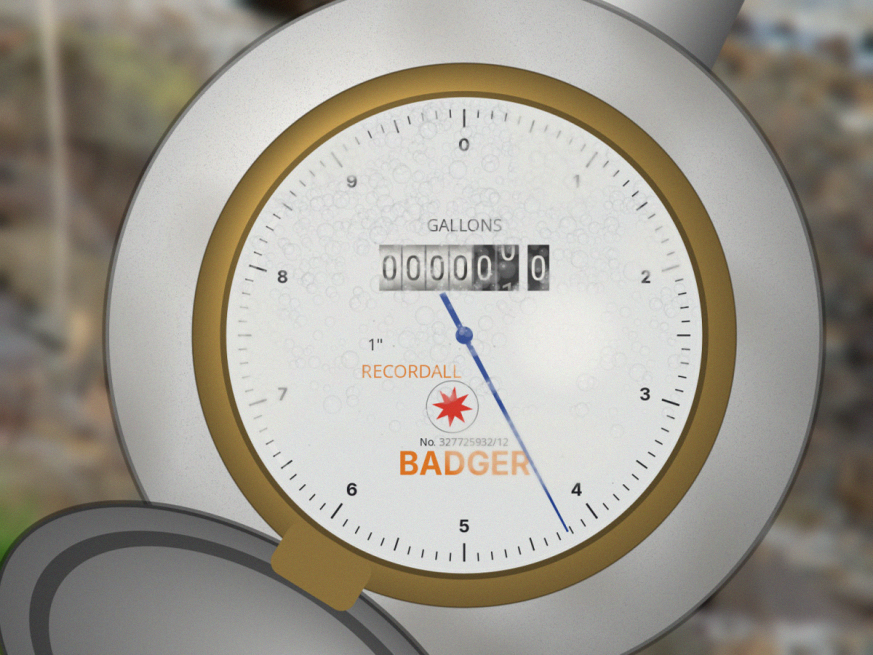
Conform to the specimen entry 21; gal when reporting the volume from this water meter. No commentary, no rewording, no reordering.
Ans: 4.2; gal
